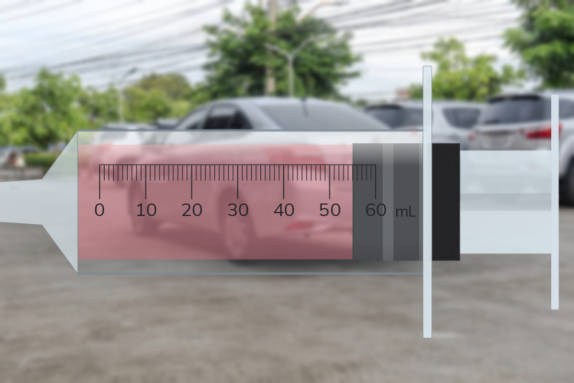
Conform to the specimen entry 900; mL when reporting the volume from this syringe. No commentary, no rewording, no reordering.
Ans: 55; mL
